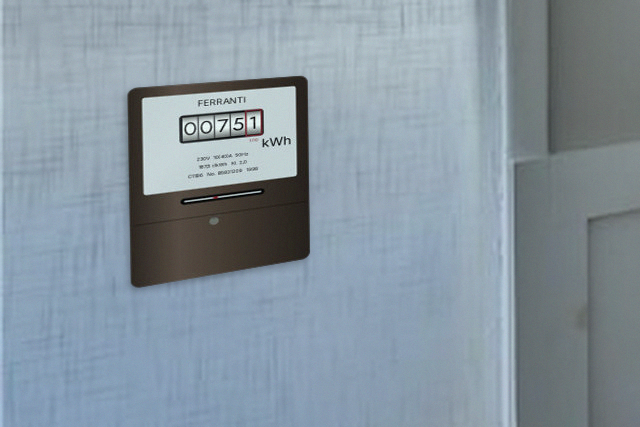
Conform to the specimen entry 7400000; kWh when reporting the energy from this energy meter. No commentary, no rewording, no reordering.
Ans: 75.1; kWh
